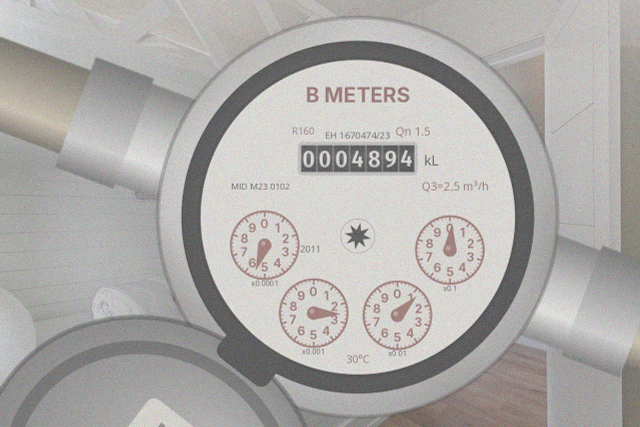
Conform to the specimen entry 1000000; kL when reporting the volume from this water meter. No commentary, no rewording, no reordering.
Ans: 4894.0125; kL
